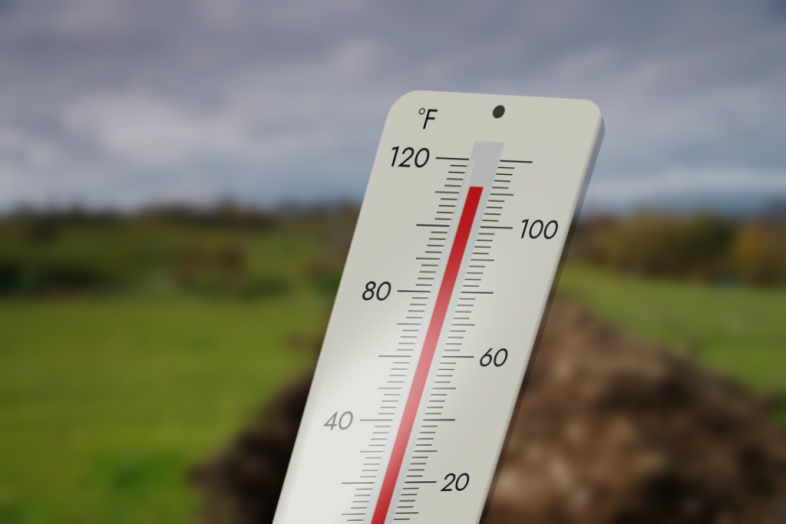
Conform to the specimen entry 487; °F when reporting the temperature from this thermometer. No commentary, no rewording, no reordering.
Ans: 112; °F
